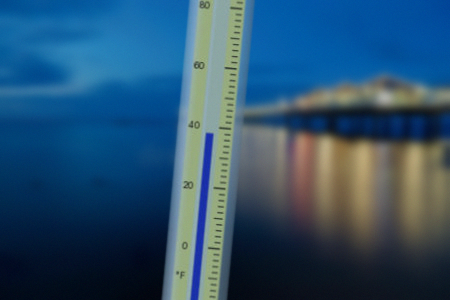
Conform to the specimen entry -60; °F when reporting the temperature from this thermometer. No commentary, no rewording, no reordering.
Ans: 38; °F
